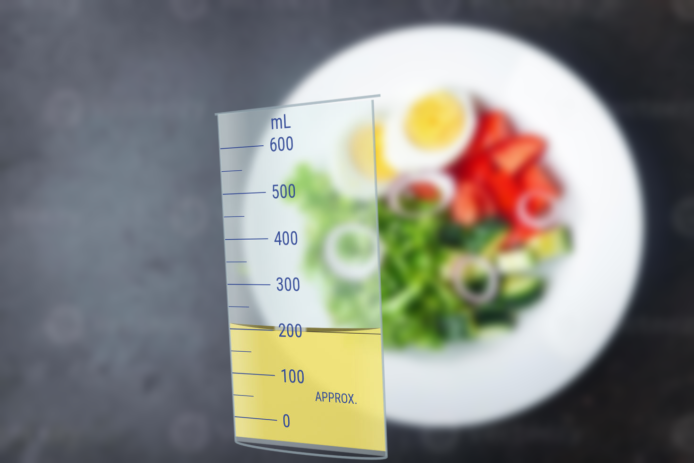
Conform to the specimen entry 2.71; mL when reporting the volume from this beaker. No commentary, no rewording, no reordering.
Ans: 200; mL
